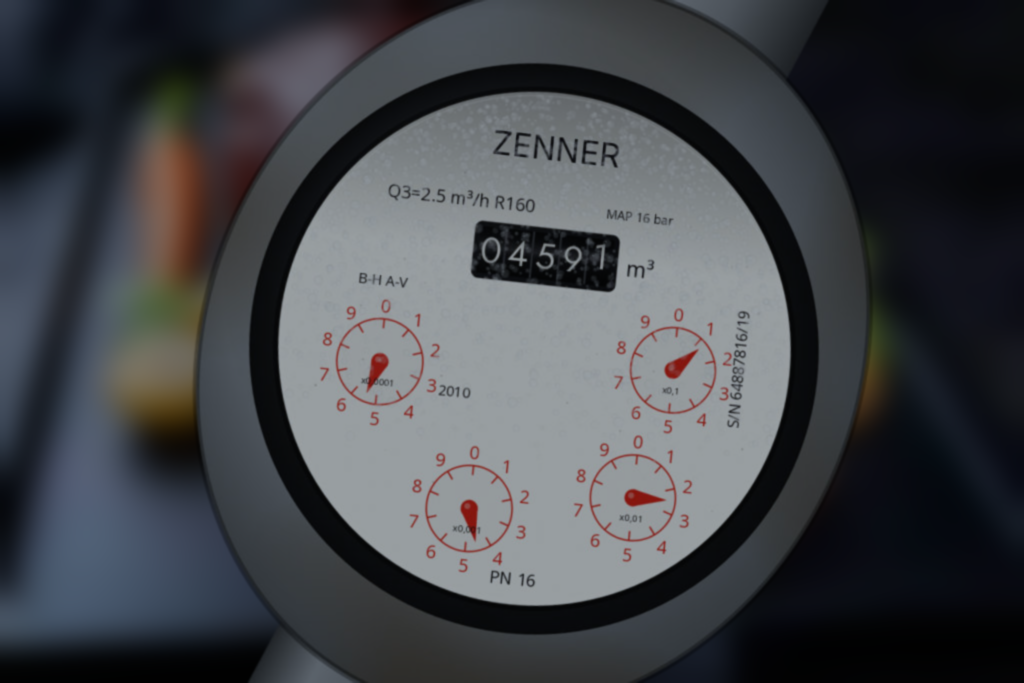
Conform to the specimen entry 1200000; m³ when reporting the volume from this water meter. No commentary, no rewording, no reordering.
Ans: 4591.1245; m³
